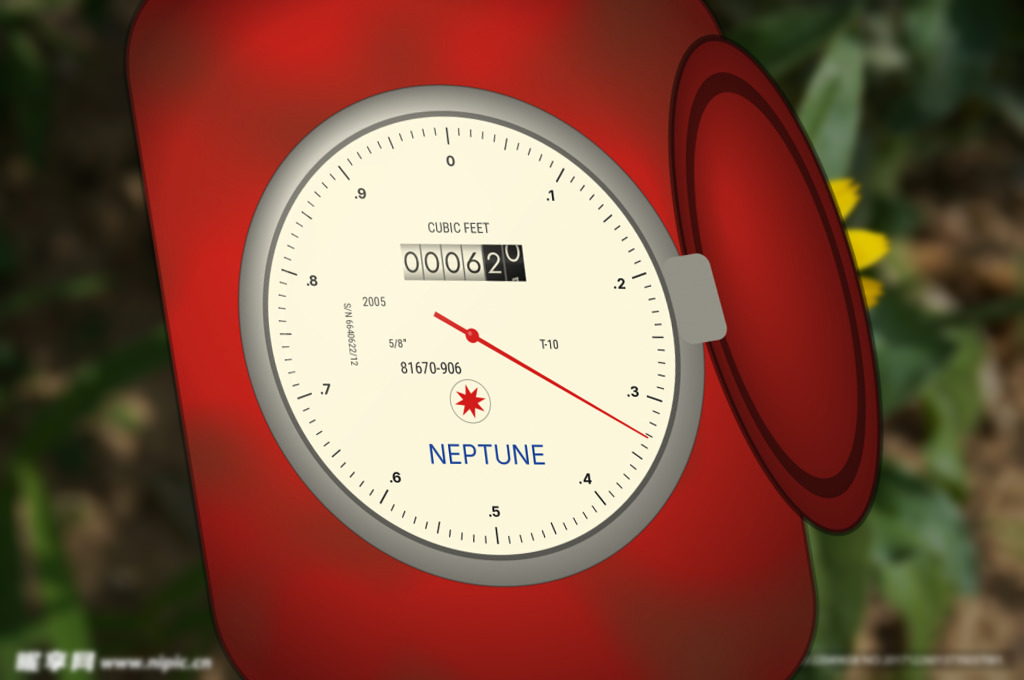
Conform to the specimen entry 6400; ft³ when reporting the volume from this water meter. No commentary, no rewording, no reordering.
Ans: 620.33; ft³
